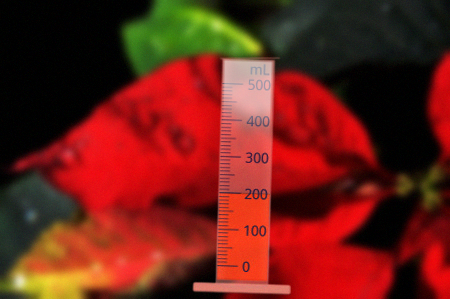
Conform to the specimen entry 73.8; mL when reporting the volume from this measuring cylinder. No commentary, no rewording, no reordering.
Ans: 200; mL
